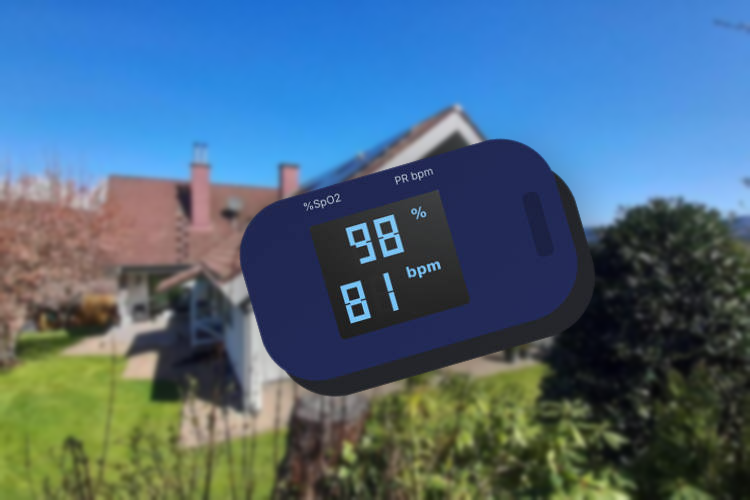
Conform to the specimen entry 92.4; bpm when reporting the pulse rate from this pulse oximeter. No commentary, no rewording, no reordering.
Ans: 81; bpm
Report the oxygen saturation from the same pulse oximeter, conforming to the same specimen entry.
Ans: 98; %
